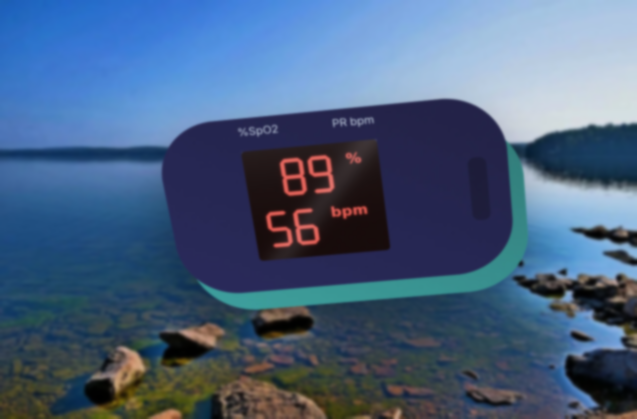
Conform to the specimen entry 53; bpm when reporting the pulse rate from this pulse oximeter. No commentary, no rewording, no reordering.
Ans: 56; bpm
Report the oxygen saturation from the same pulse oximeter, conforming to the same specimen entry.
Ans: 89; %
